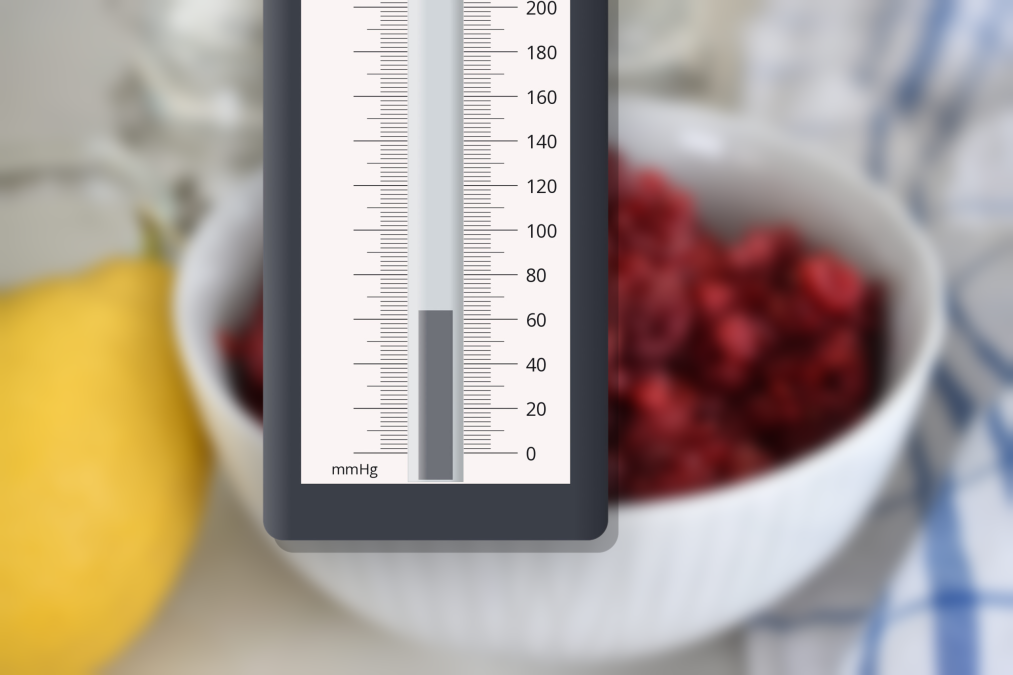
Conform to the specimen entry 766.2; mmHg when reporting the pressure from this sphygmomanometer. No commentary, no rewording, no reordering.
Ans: 64; mmHg
